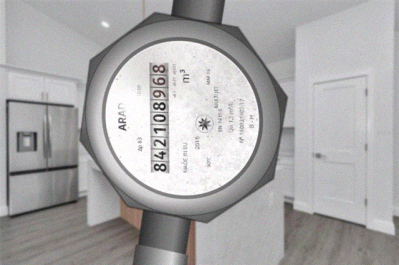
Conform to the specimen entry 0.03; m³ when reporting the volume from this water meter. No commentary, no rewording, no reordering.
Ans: 842108.968; m³
